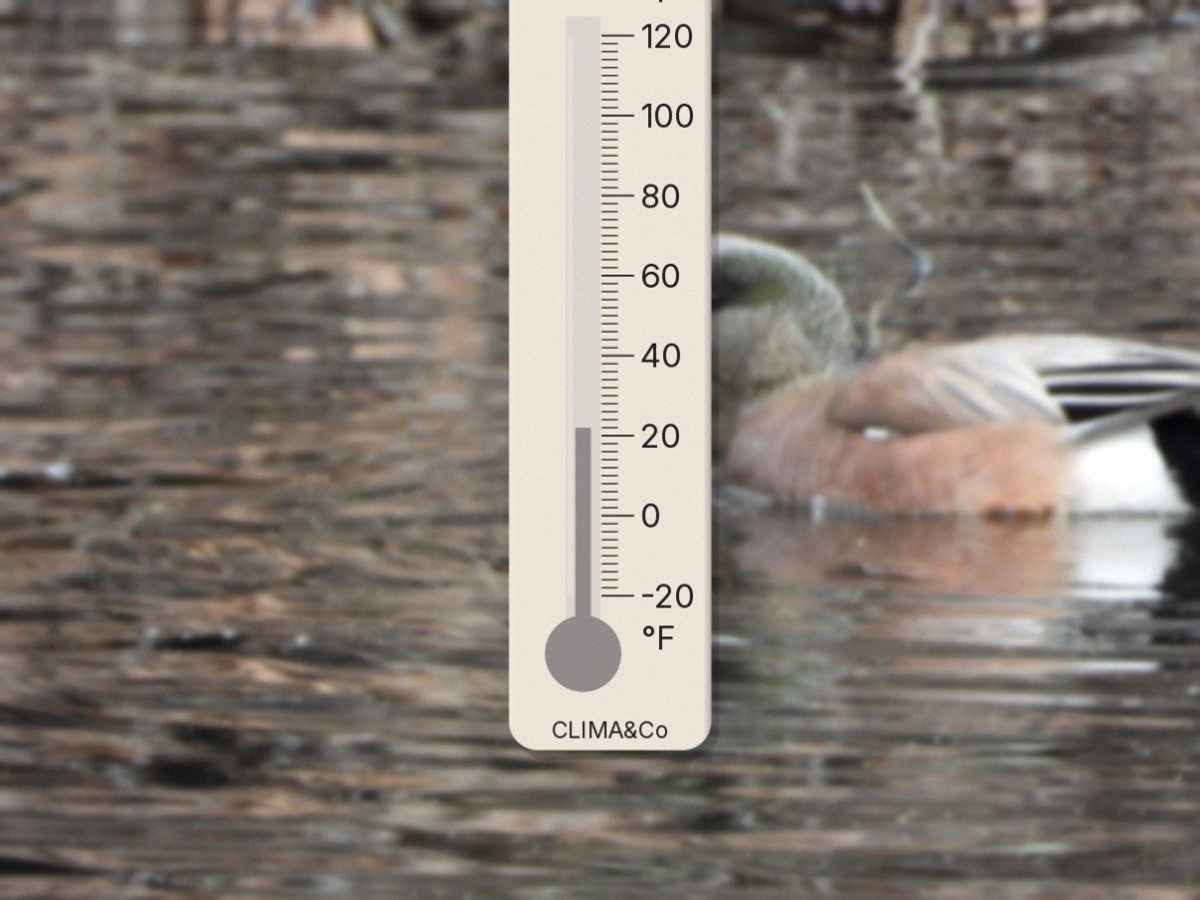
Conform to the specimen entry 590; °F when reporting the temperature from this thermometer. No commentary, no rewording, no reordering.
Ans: 22; °F
